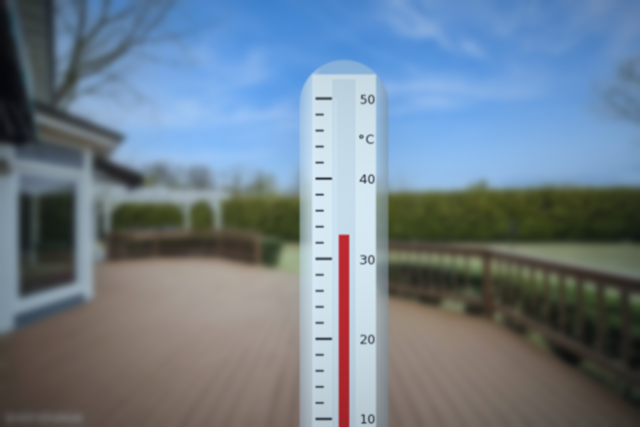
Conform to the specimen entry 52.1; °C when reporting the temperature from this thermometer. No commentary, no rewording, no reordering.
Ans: 33; °C
